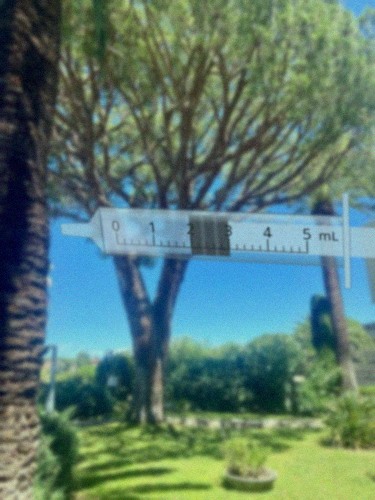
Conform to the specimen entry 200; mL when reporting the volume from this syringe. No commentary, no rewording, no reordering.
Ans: 2; mL
